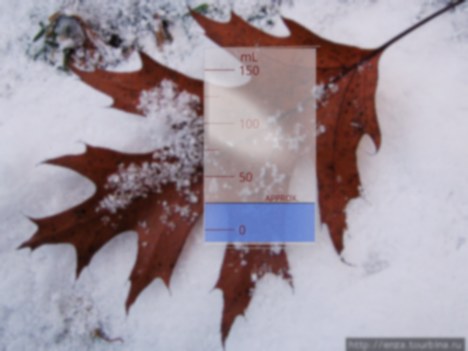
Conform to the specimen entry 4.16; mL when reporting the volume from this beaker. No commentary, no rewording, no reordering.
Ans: 25; mL
